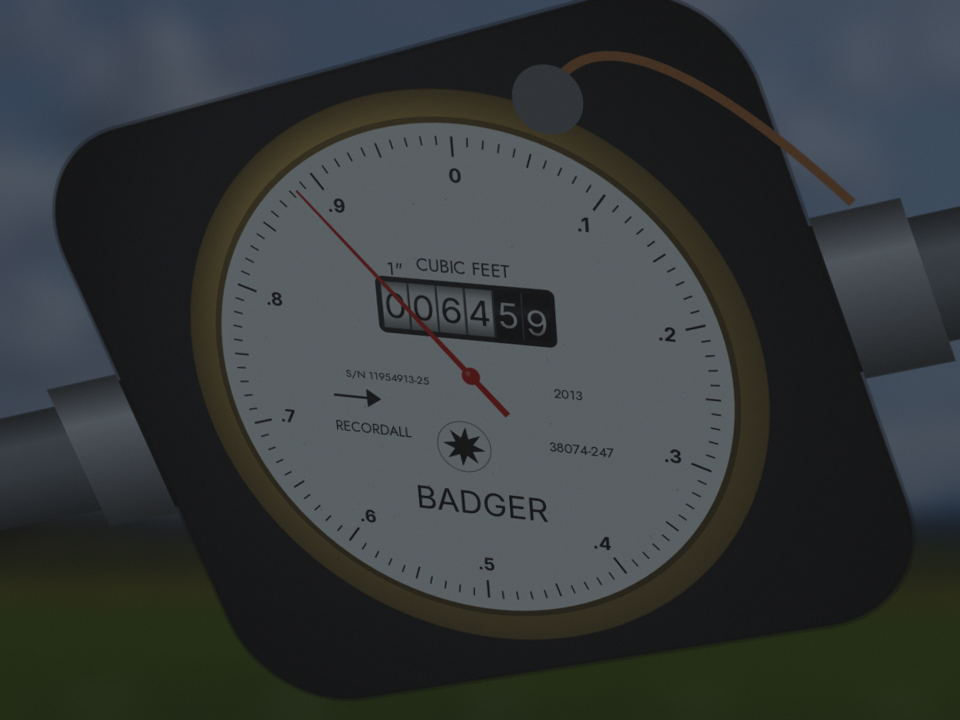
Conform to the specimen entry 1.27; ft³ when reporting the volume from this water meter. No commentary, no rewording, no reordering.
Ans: 6458.88; ft³
